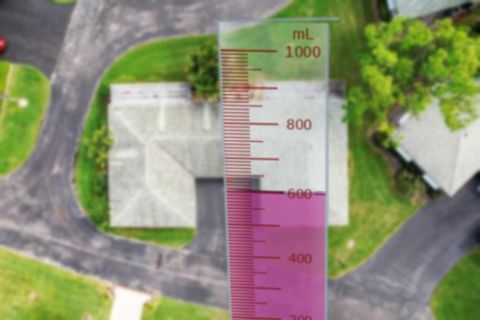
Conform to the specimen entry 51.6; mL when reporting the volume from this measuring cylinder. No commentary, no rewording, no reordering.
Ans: 600; mL
